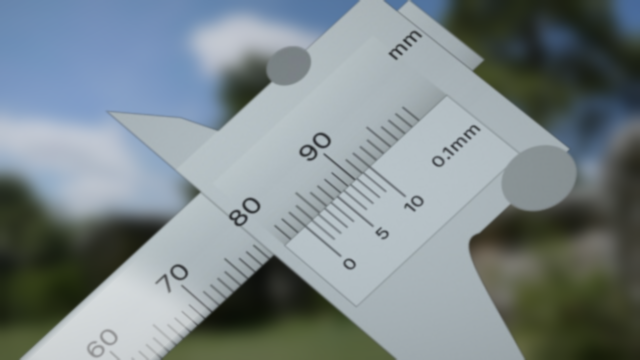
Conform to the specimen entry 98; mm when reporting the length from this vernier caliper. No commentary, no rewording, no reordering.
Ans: 83.0; mm
